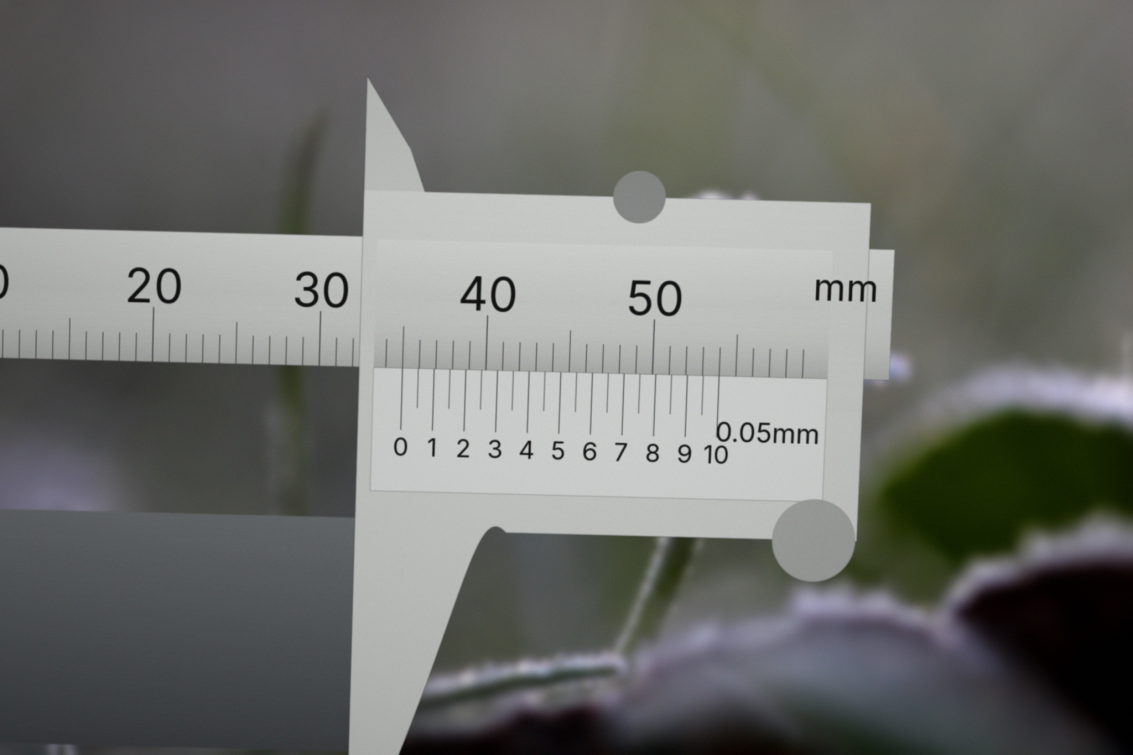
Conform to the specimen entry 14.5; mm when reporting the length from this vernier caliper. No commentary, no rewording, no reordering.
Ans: 35.0; mm
